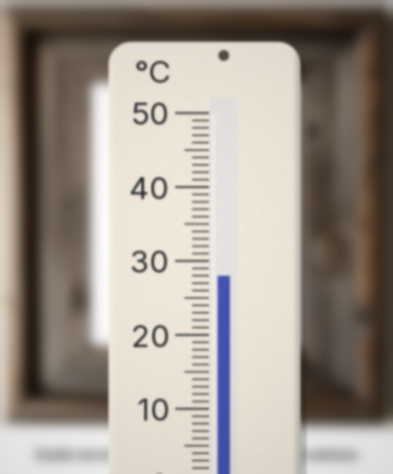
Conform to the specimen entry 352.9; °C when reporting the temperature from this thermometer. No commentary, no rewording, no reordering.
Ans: 28; °C
